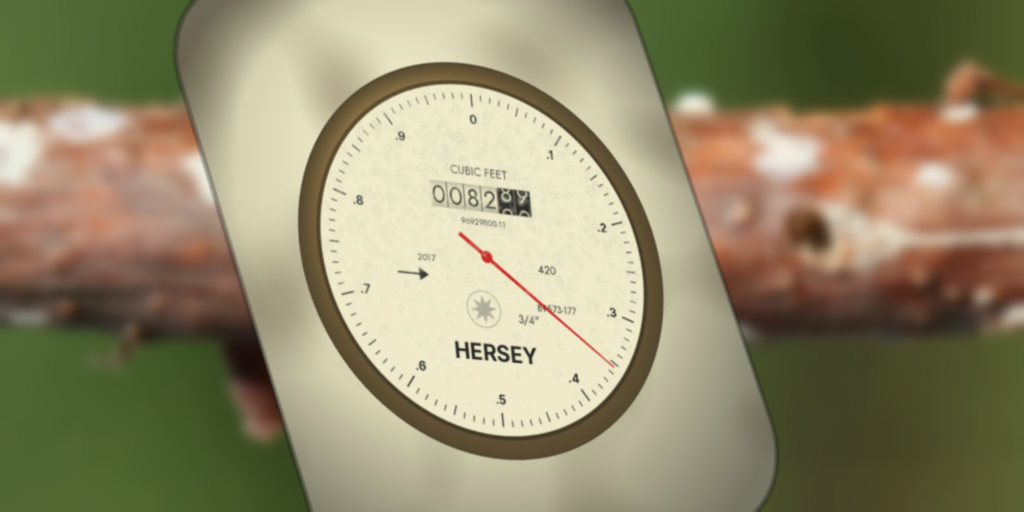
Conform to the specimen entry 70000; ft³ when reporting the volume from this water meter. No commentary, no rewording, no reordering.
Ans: 8289.35; ft³
